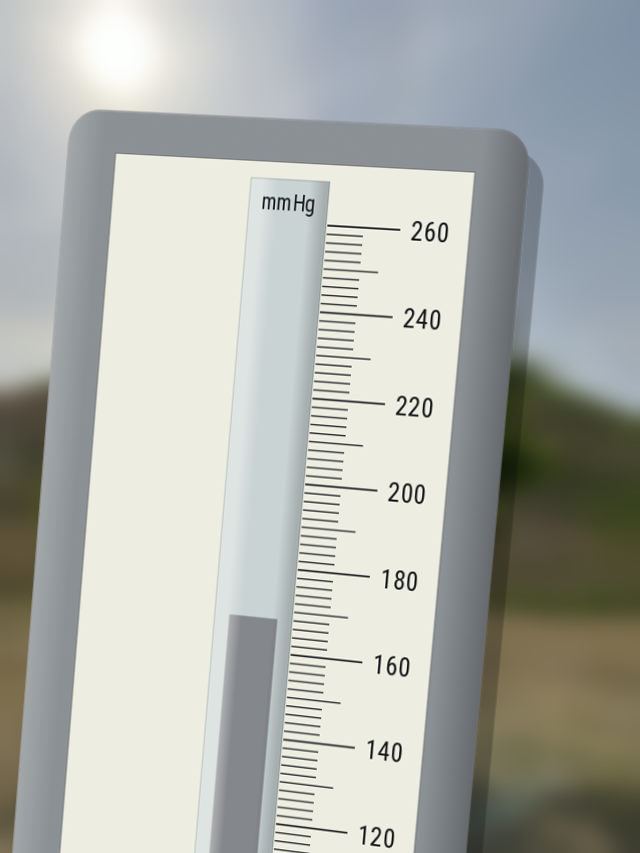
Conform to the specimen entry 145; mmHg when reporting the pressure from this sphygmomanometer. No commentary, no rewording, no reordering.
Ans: 168; mmHg
